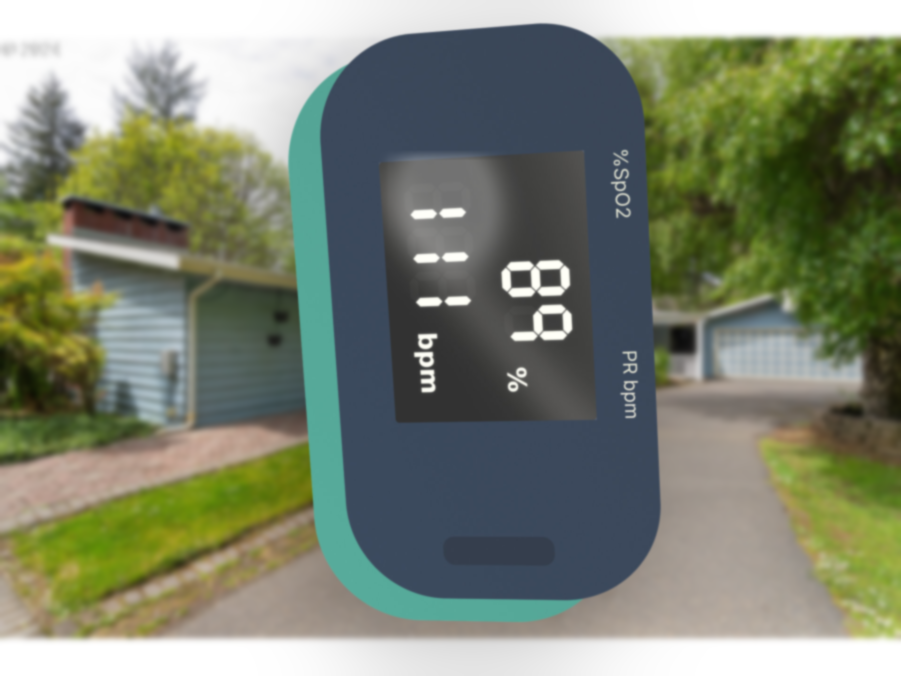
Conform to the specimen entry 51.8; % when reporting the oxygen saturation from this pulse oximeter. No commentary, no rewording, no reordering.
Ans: 89; %
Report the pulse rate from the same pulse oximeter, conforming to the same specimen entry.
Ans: 111; bpm
